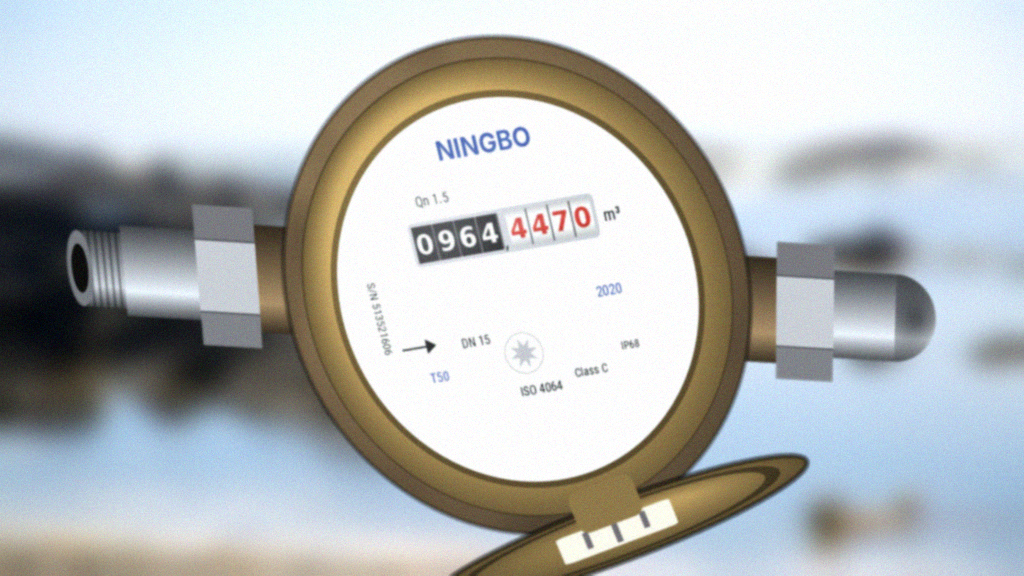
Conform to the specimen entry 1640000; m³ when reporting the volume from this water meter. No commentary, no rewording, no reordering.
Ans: 964.4470; m³
